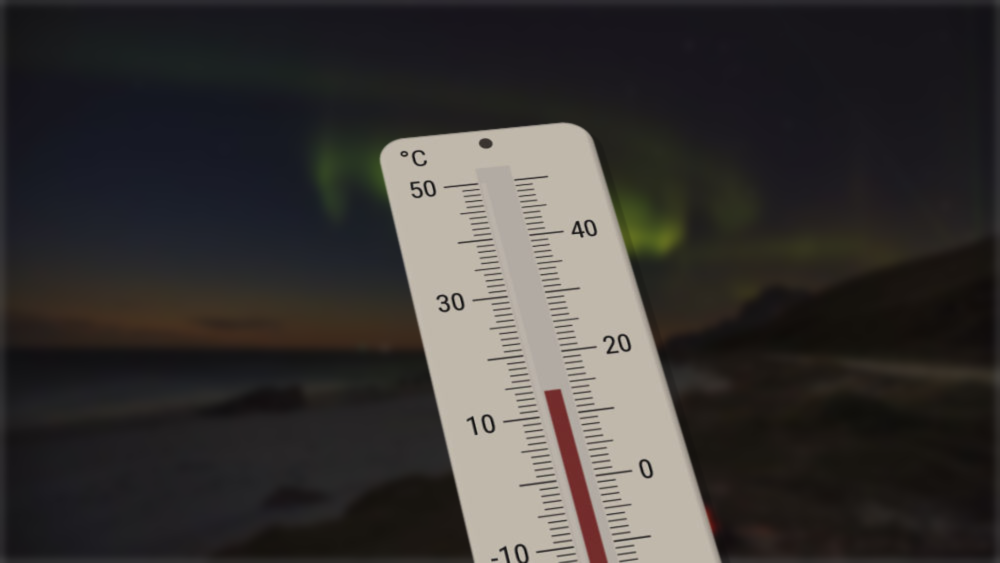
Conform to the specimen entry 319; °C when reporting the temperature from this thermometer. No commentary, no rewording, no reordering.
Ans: 14; °C
